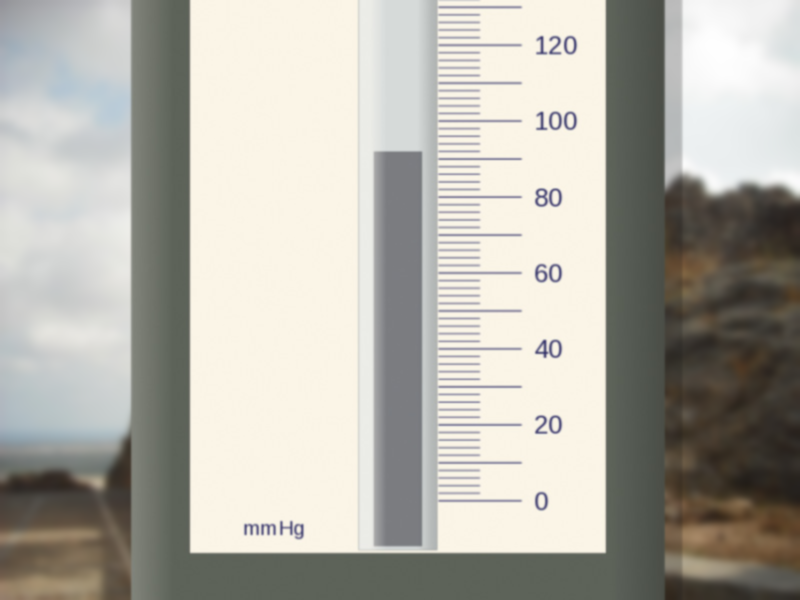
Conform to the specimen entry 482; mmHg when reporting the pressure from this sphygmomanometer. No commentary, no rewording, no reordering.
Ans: 92; mmHg
